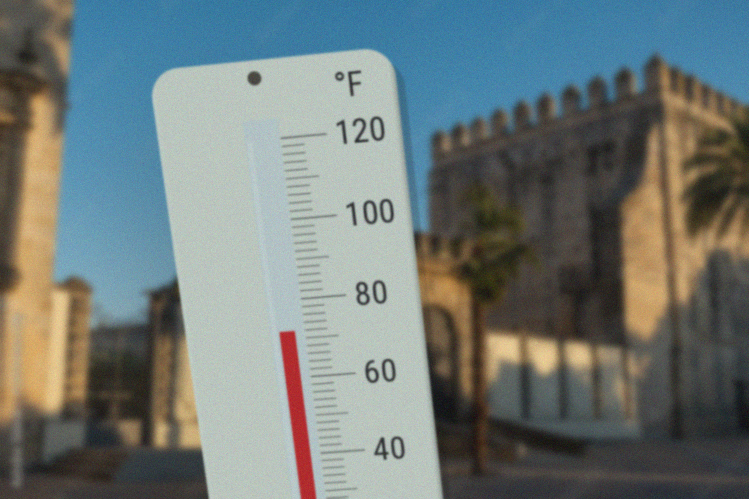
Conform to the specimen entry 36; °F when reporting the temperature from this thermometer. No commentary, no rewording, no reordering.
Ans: 72; °F
